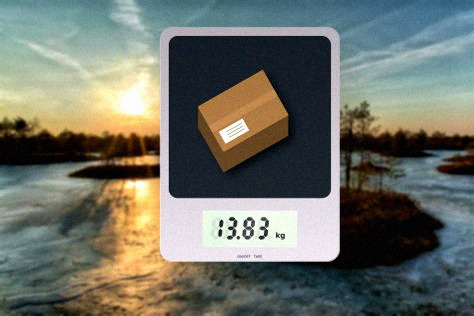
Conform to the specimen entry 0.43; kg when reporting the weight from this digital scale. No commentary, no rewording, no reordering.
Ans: 13.83; kg
